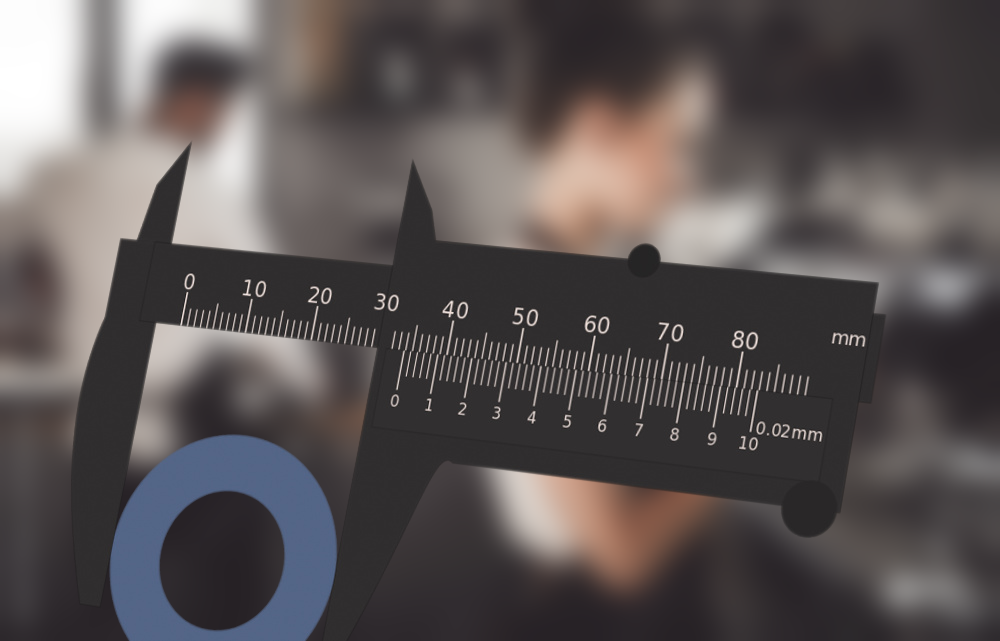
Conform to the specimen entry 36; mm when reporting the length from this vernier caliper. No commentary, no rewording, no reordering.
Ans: 33.8; mm
